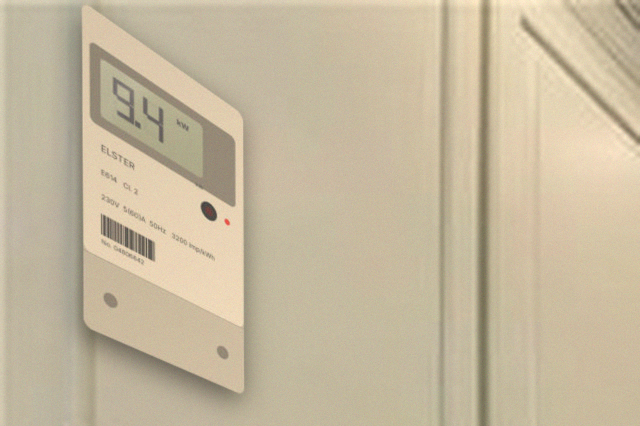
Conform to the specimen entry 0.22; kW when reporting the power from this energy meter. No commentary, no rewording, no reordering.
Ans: 9.4; kW
